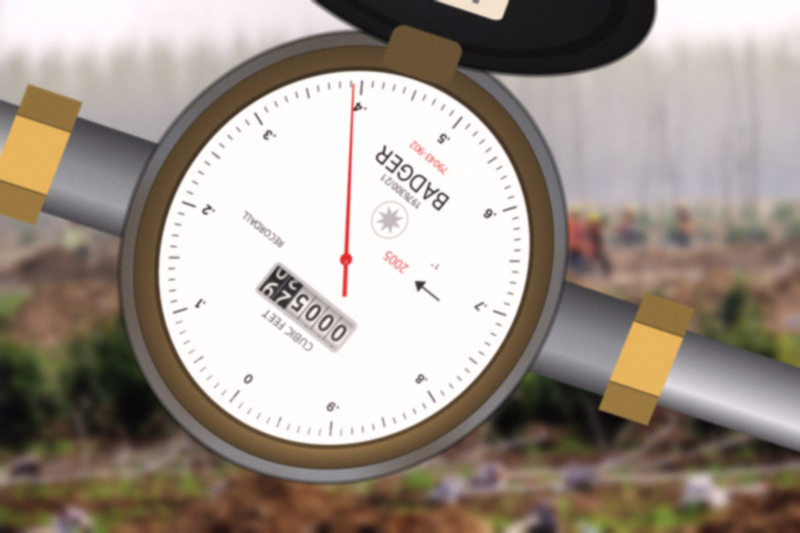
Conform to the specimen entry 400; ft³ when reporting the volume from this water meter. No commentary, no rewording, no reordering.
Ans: 529.39; ft³
